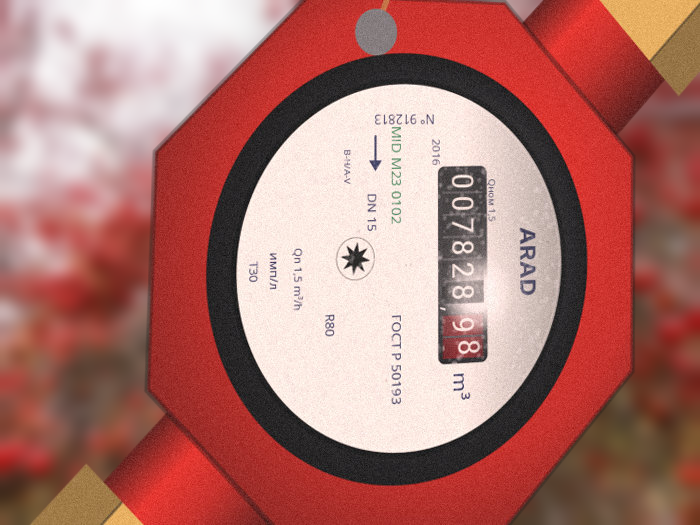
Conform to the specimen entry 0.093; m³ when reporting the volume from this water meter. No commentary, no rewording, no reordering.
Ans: 7828.98; m³
